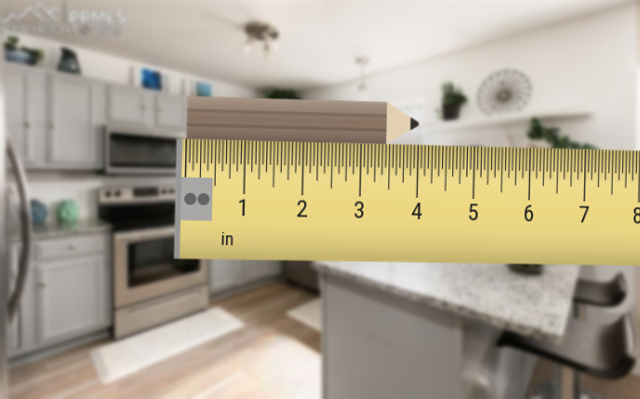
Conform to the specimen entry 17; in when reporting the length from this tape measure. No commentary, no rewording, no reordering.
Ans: 4; in
